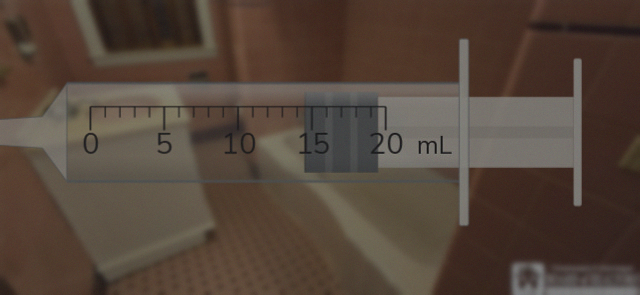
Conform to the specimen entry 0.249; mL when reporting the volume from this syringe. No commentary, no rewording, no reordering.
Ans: 14.5; mL
